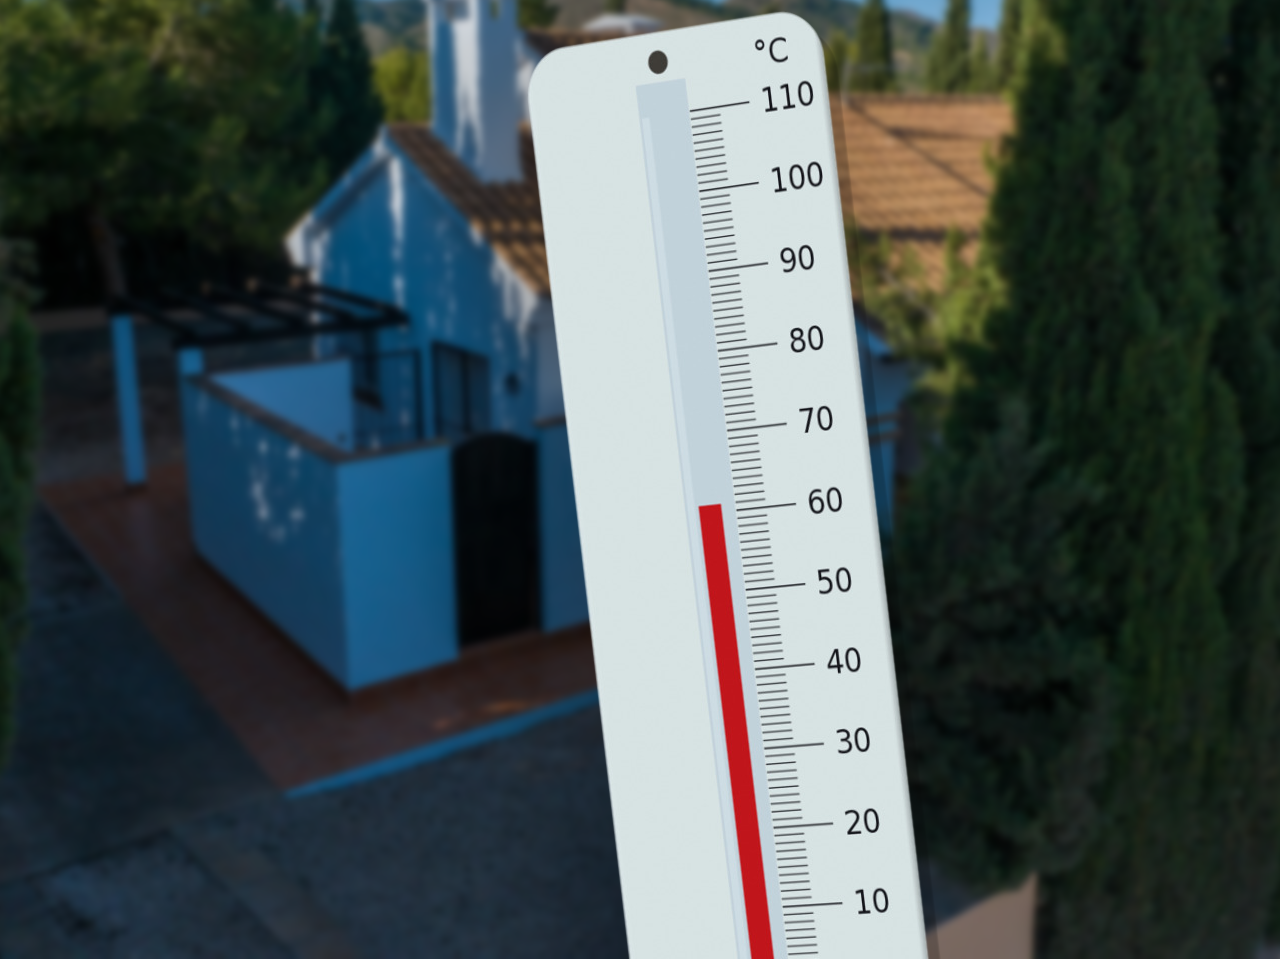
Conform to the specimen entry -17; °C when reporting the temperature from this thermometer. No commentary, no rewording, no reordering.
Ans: 61; °C
